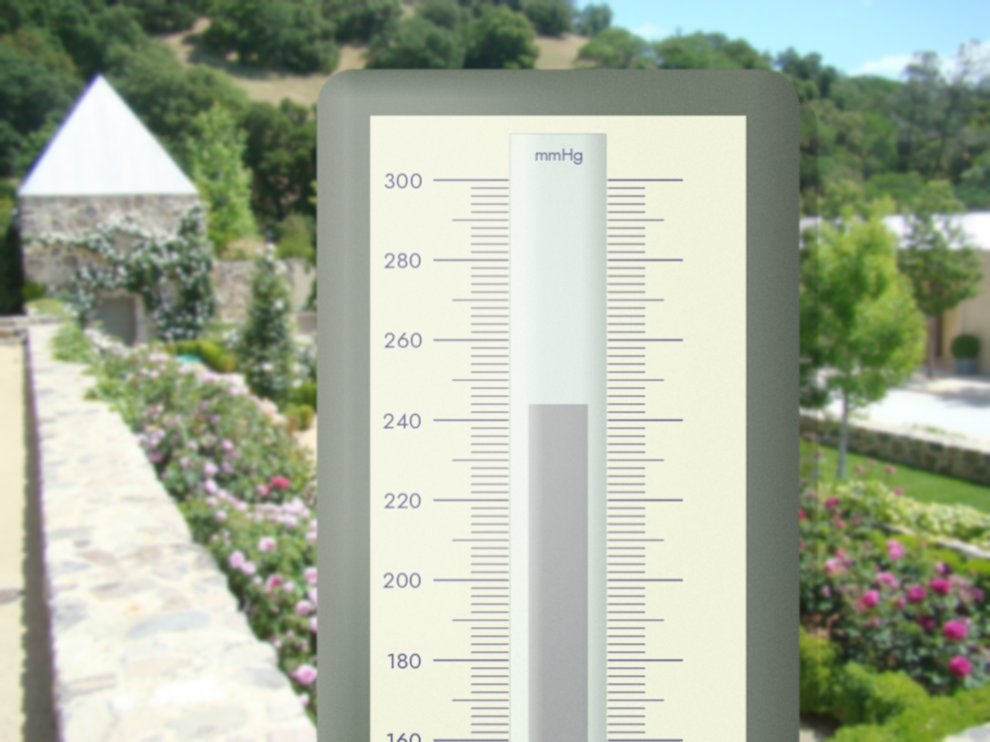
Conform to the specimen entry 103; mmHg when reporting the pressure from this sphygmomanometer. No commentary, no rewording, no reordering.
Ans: 244; mmHg
